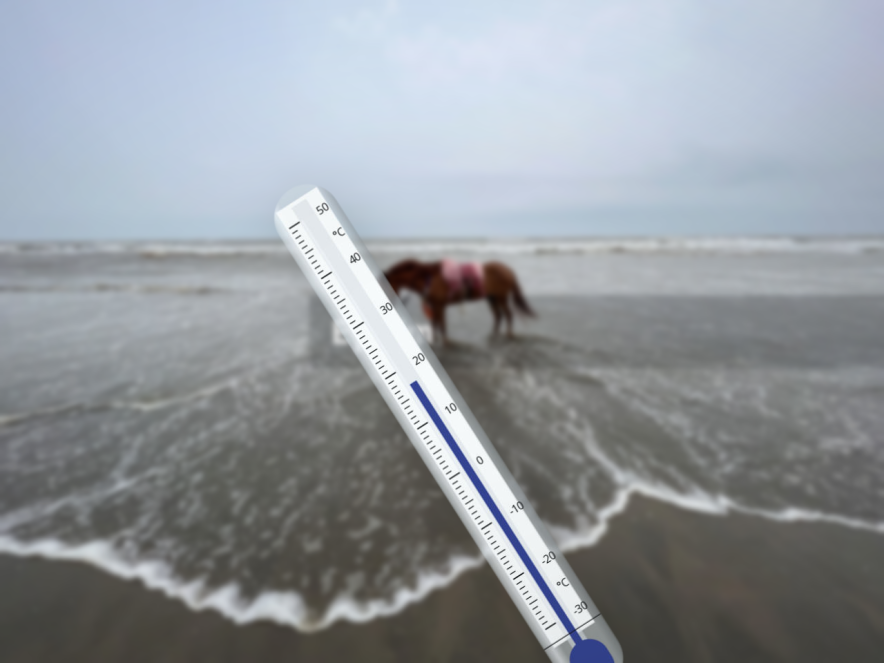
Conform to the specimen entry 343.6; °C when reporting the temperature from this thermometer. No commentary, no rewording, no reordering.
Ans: 17; °C
